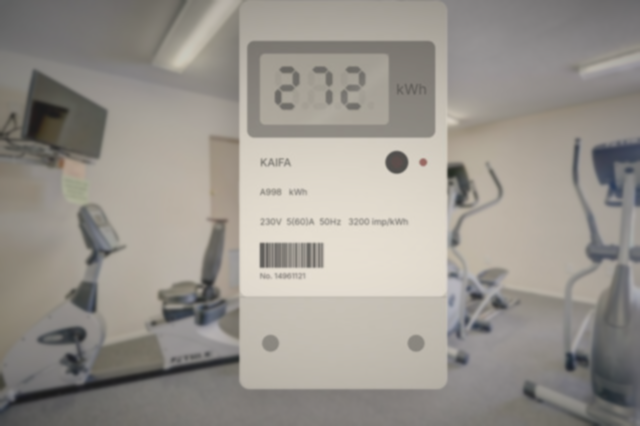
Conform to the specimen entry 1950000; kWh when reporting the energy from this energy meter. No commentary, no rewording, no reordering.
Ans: 272; kWh
